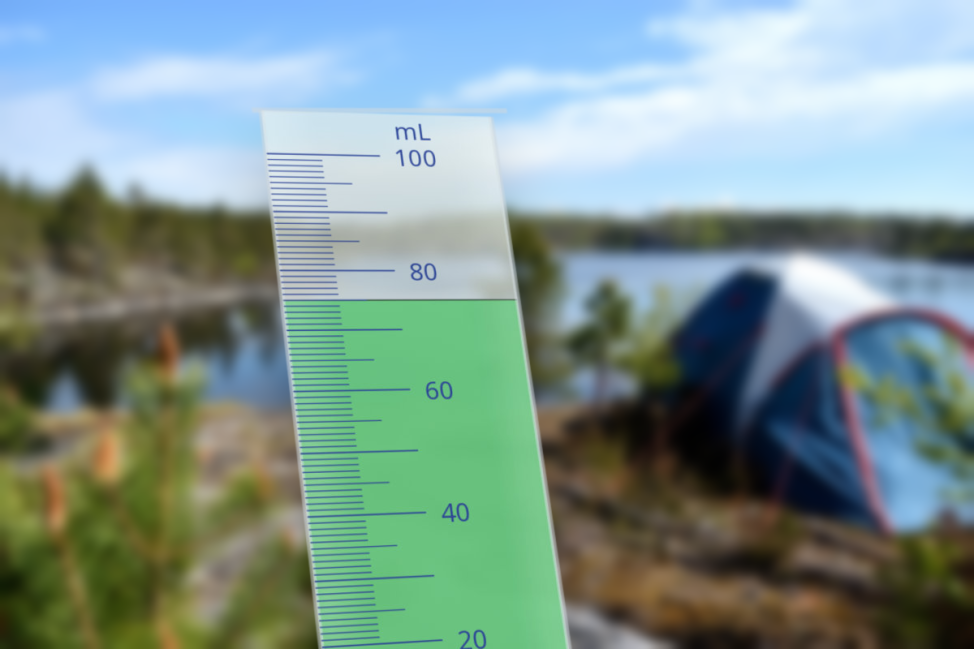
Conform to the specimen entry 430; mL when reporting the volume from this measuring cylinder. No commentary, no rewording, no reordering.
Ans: 75; mL
